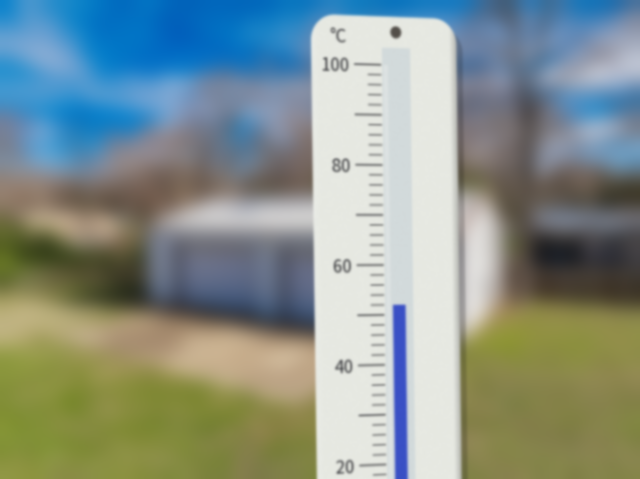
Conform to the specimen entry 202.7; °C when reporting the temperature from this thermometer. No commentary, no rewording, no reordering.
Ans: 52; °C
